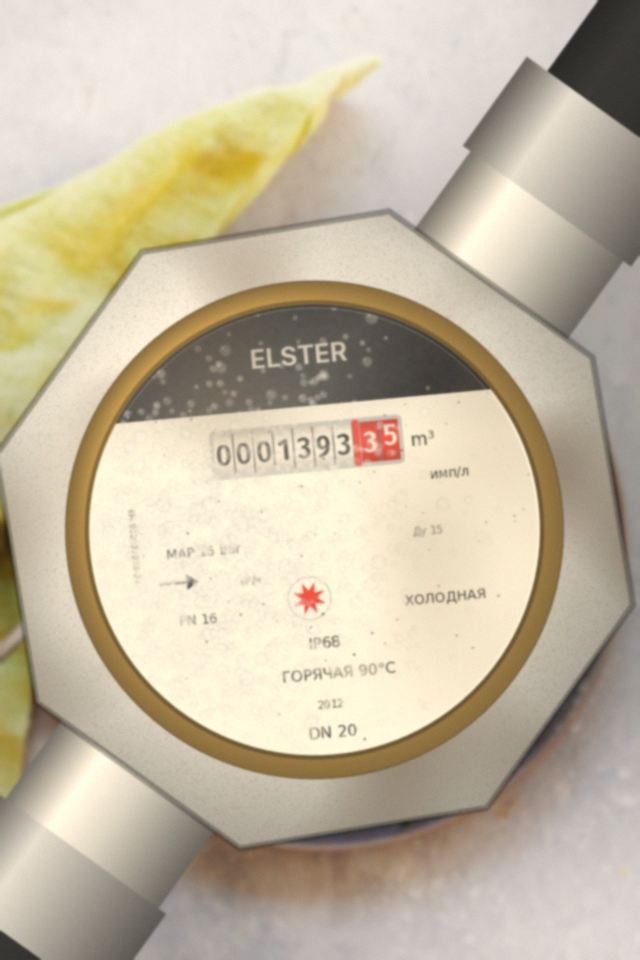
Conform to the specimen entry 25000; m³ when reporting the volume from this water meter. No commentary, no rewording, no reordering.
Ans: 1393.35; m³
